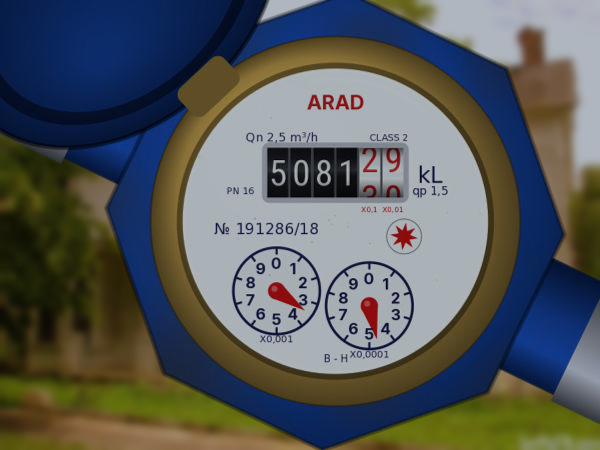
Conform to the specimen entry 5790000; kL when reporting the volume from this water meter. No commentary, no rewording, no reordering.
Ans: 5081.2934; kL
